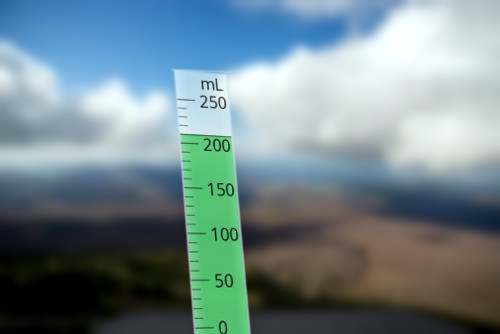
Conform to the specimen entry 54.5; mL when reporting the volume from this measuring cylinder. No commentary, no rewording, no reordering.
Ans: 210; mL
